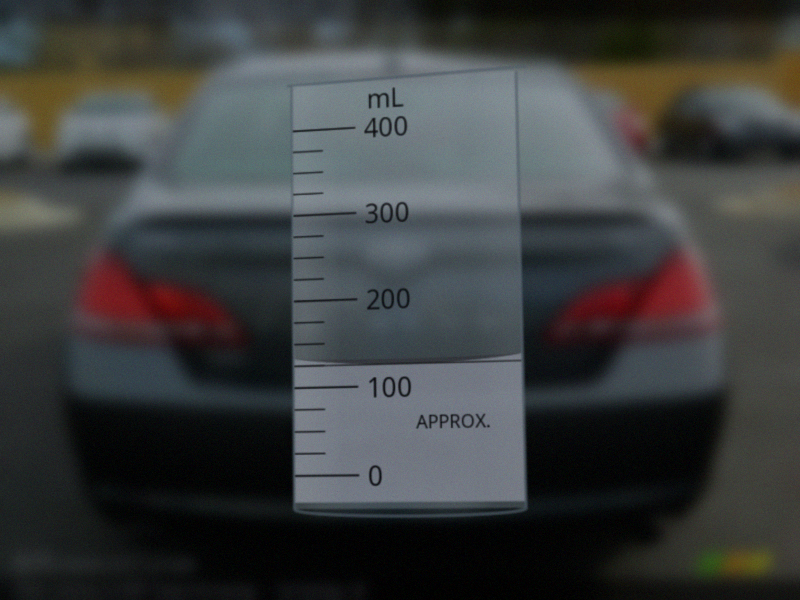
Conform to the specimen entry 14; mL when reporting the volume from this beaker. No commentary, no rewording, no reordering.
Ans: 125; mL
